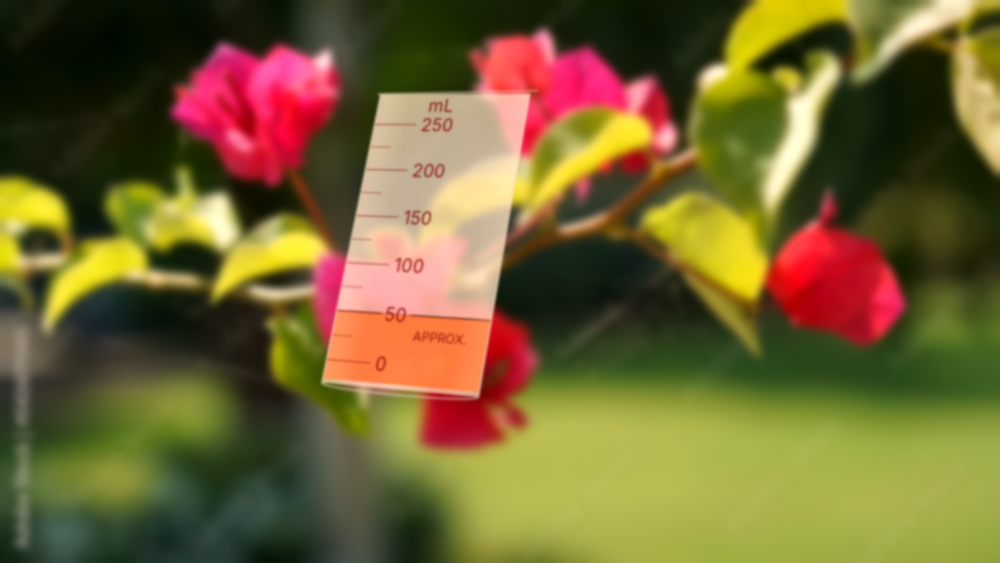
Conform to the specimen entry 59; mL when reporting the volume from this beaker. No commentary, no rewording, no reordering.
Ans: 50; mL
